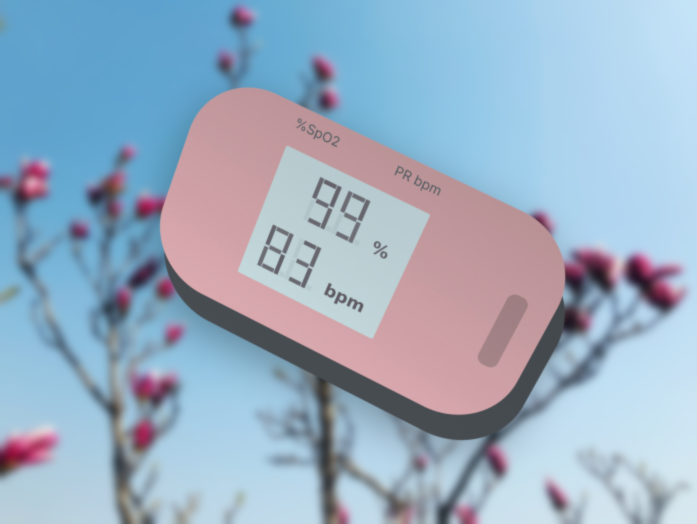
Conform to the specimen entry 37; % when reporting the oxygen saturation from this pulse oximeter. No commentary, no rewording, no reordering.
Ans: 99; %
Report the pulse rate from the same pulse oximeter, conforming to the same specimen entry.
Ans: 83; bpm
